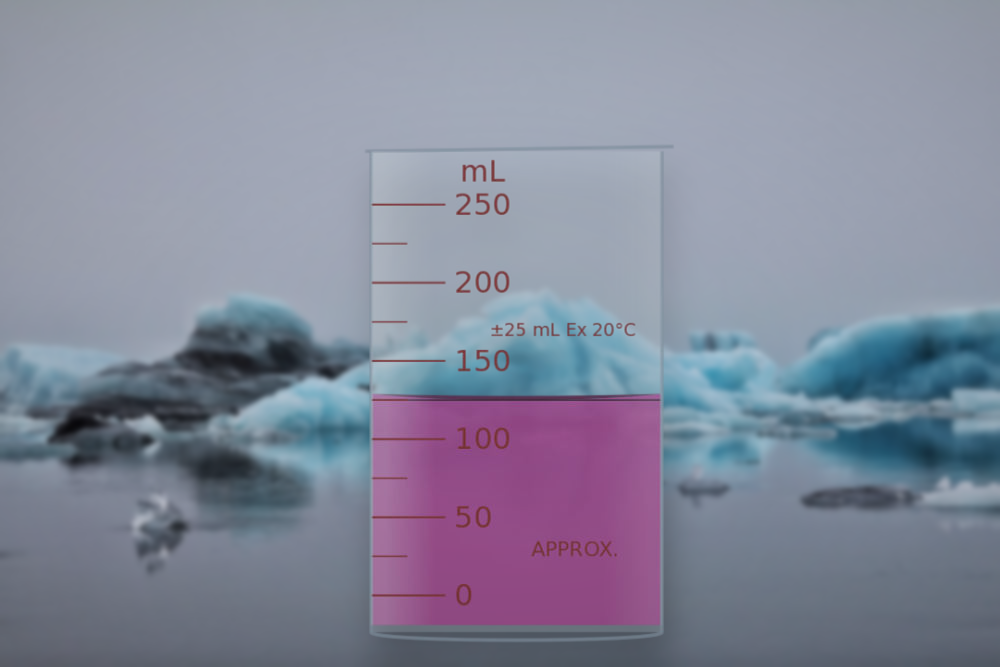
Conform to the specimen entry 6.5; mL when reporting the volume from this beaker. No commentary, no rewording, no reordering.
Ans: 125; mL
